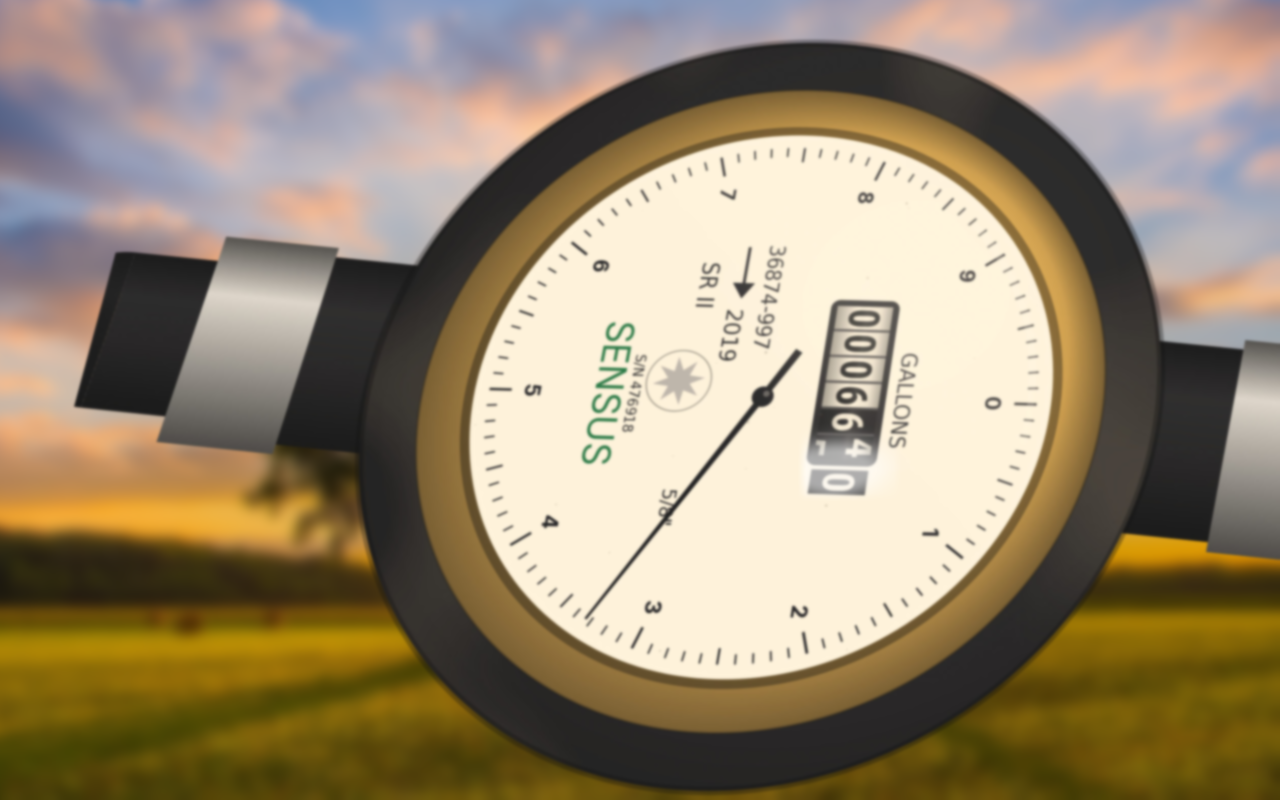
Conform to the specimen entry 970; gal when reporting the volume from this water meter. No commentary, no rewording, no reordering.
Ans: 6643.3; gal
